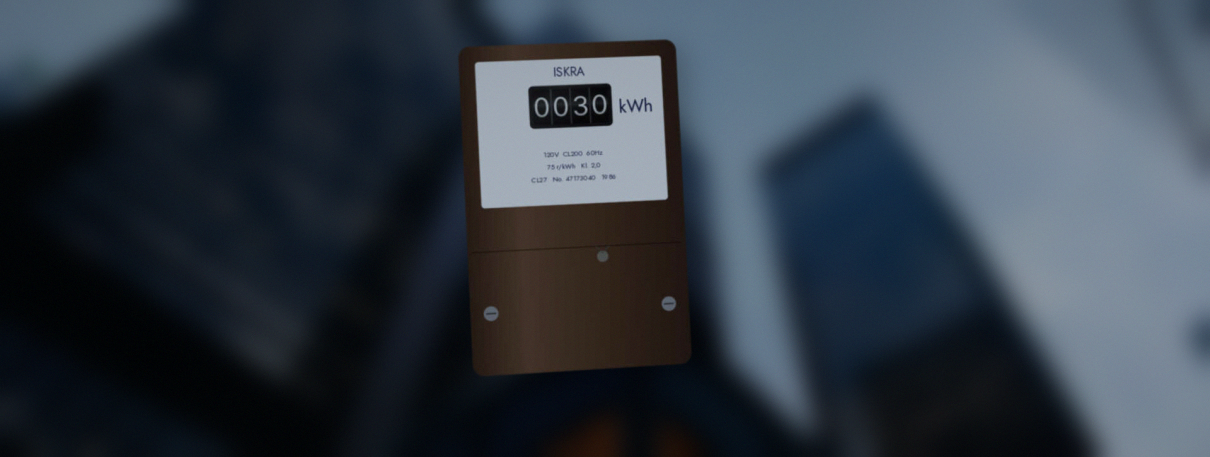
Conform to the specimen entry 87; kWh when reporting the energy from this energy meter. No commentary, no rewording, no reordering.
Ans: 30; kWh
